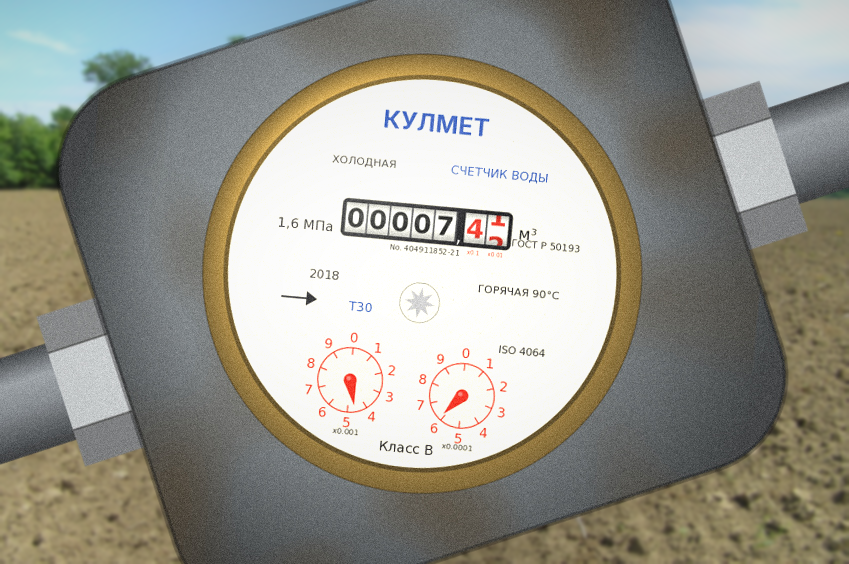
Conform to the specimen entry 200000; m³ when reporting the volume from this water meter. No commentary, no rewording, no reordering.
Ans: 7.4146; m³
